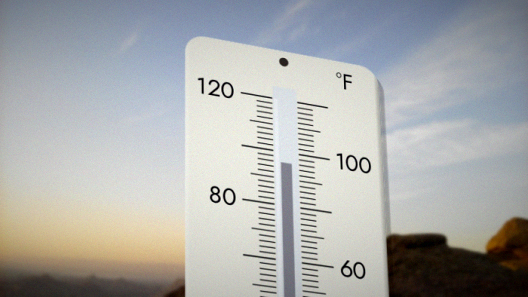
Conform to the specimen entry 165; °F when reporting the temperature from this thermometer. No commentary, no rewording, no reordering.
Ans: 96; °F
